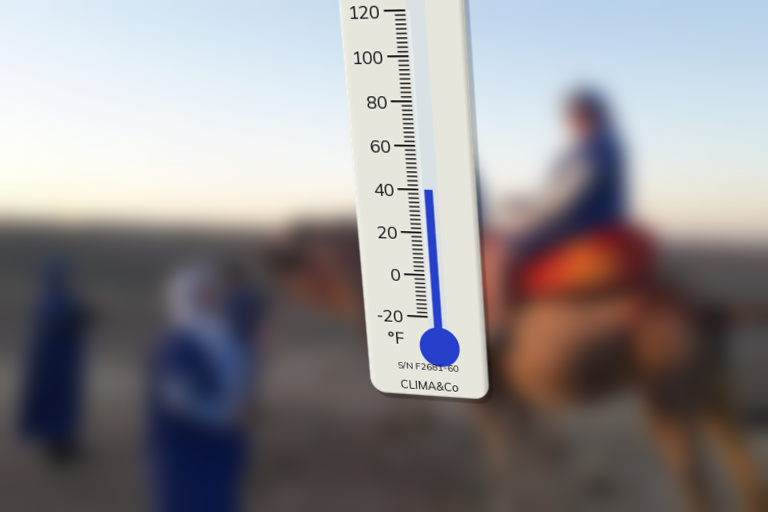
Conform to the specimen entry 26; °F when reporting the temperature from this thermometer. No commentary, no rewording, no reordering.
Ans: 40; °F
